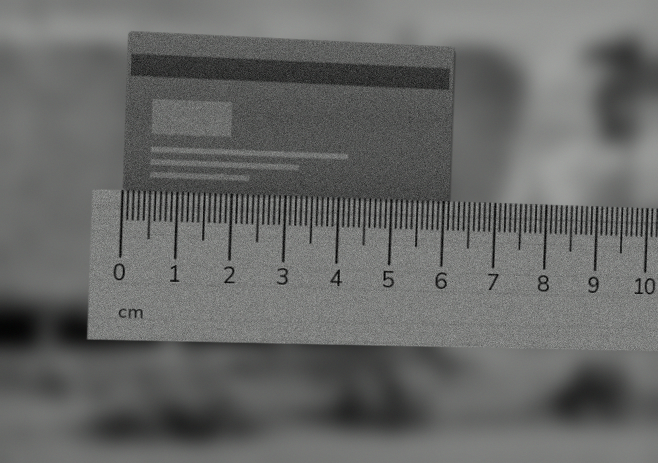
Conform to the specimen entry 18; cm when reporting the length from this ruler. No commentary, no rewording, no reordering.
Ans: 6.1; cm
